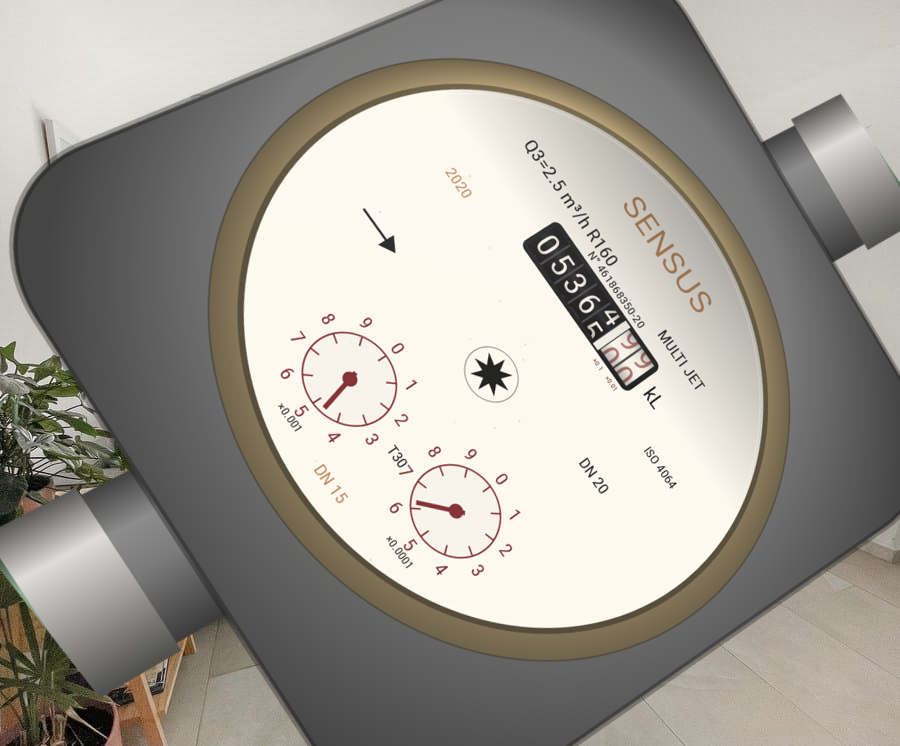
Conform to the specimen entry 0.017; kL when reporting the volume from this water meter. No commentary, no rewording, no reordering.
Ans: 5364.9946; kL
